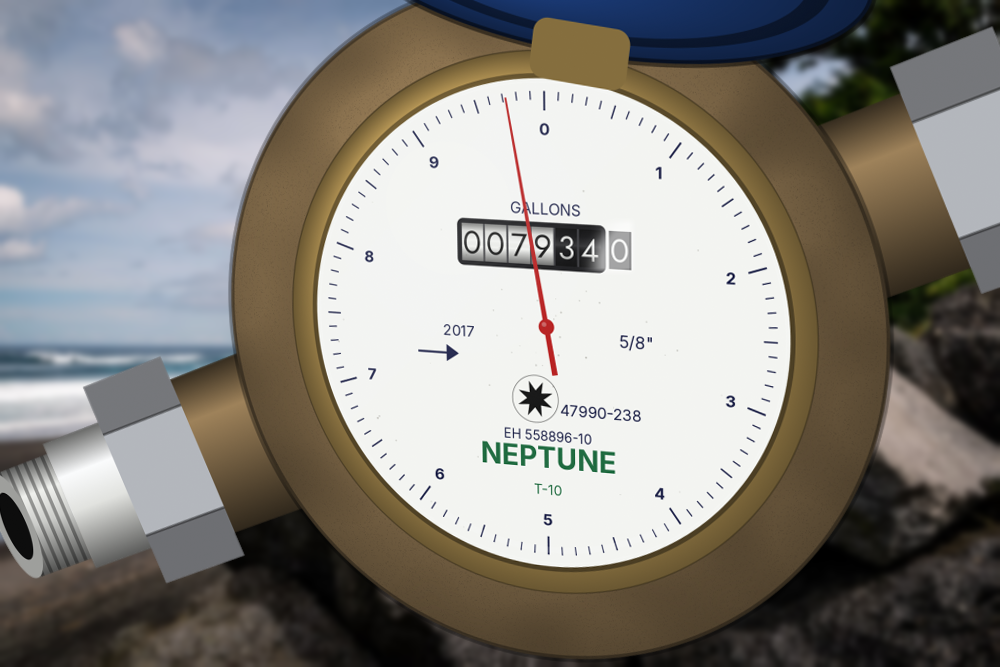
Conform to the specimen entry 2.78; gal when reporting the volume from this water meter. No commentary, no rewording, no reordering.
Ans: 79339.7; gal
